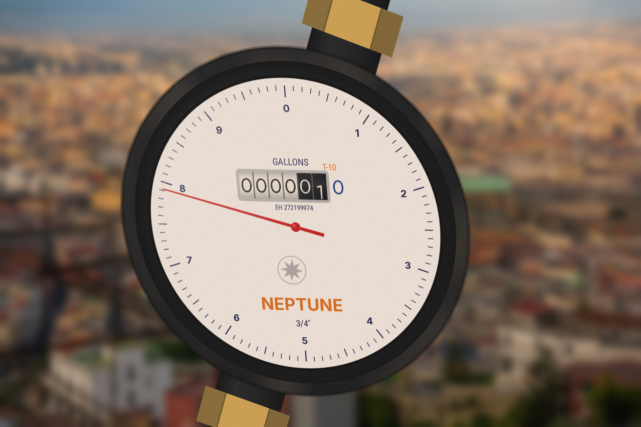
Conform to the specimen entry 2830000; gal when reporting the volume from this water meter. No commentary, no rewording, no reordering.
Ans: 7.9; gal
